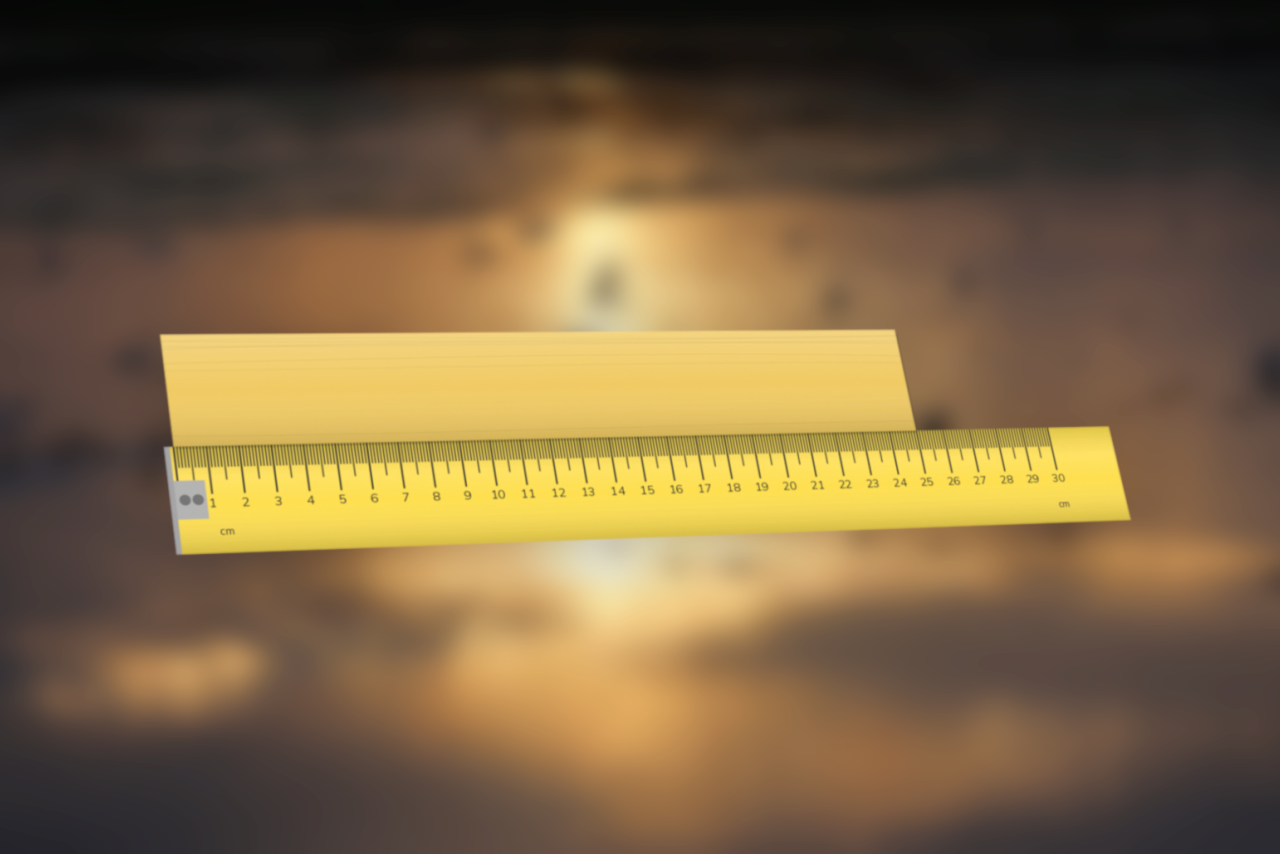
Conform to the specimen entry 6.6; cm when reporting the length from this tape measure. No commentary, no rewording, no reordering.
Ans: 25; cm
